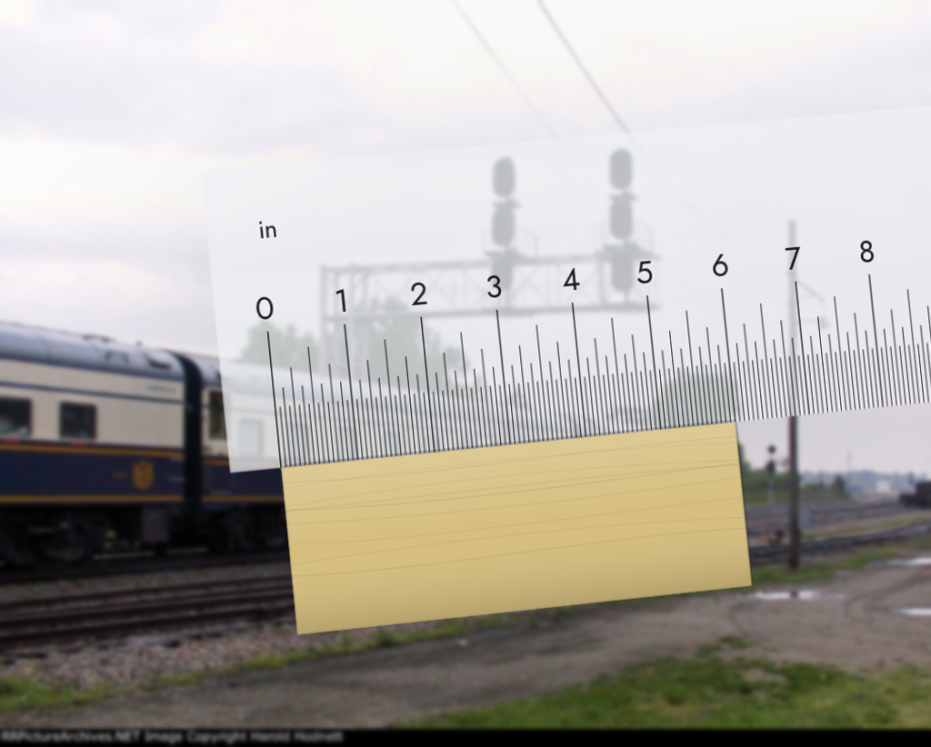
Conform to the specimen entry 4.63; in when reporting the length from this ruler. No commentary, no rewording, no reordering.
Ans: 6; in
